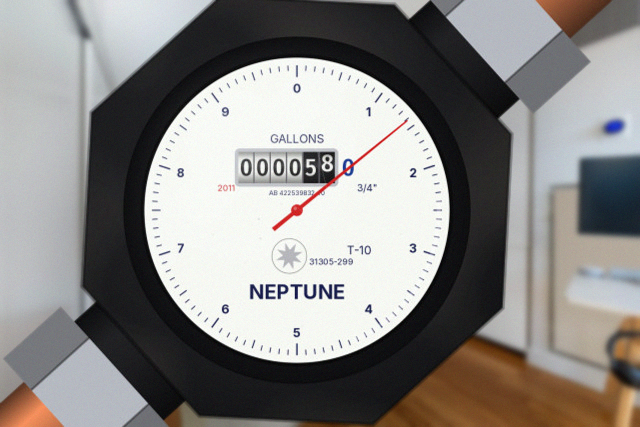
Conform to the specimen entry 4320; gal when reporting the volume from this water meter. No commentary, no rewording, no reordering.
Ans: 581.4; gal
